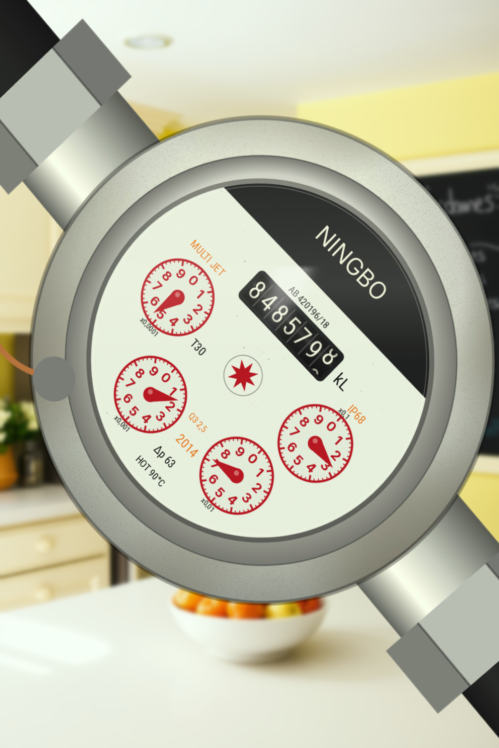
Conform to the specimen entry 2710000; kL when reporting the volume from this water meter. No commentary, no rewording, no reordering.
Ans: 8485798.2715; kL
